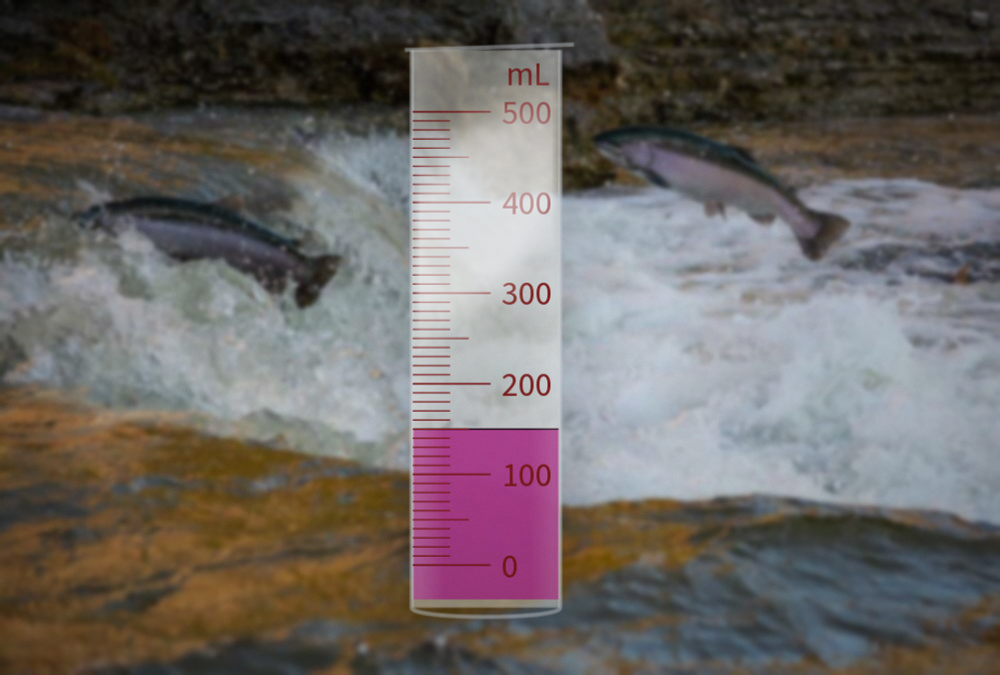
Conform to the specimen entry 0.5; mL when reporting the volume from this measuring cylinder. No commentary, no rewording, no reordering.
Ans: 150; mL
